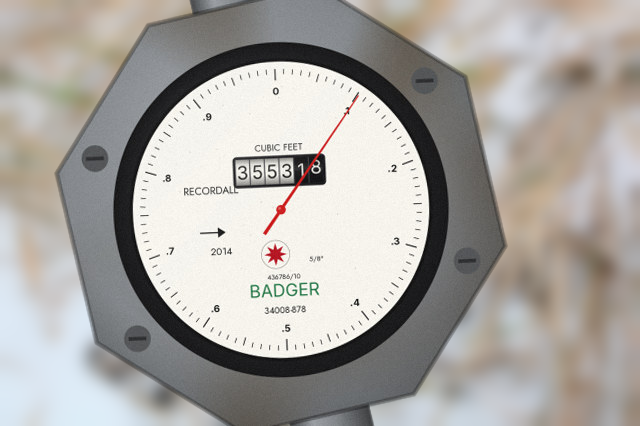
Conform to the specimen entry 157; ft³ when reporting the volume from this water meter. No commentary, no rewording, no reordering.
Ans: 355318.10; ft³
